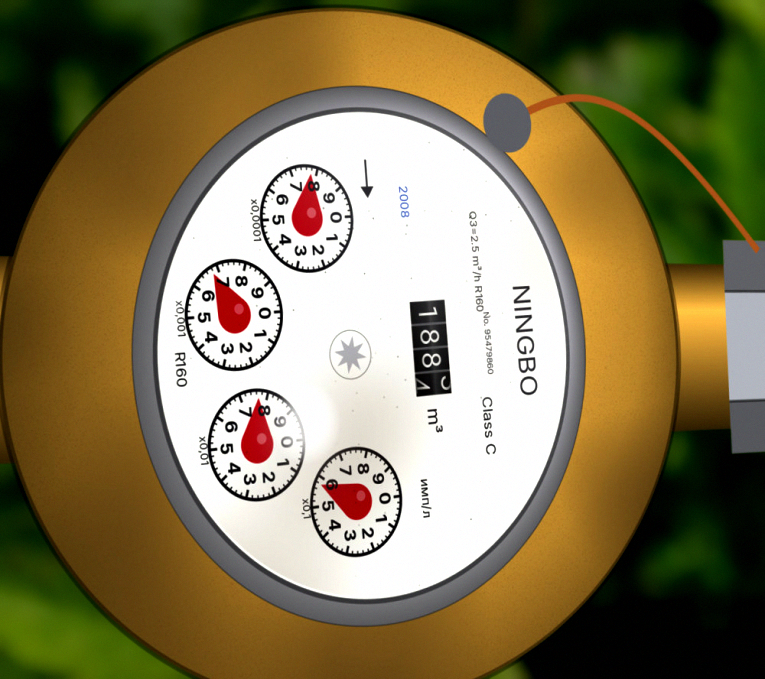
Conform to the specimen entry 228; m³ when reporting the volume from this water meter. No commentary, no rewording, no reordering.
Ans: 1883.5767; m³
